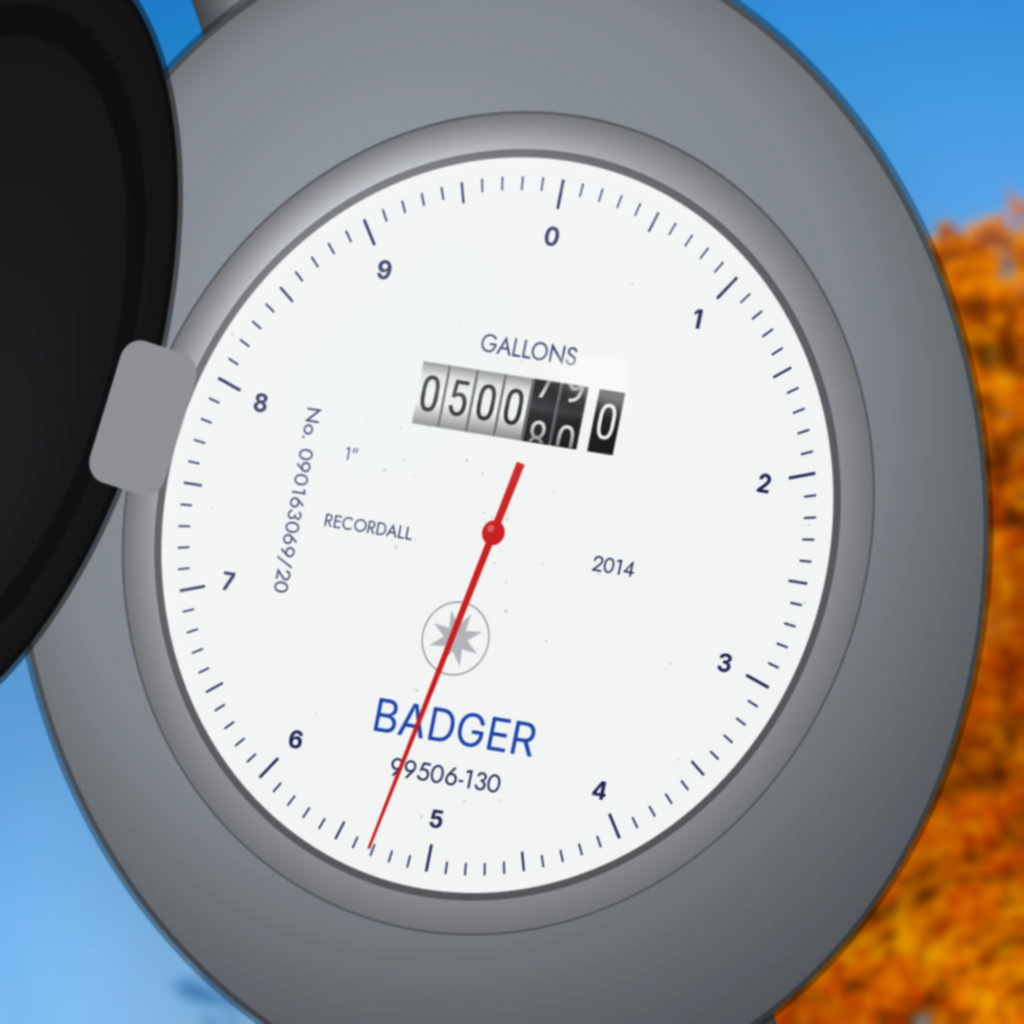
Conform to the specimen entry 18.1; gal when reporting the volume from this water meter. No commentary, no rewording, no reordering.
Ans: 500795.3; gal
